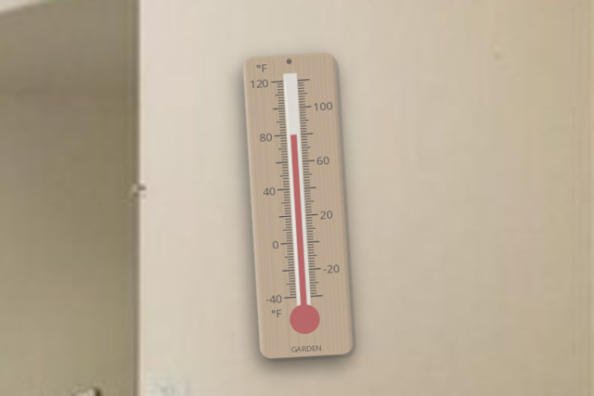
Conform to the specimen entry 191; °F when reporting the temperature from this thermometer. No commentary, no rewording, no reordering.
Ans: 80; °F
